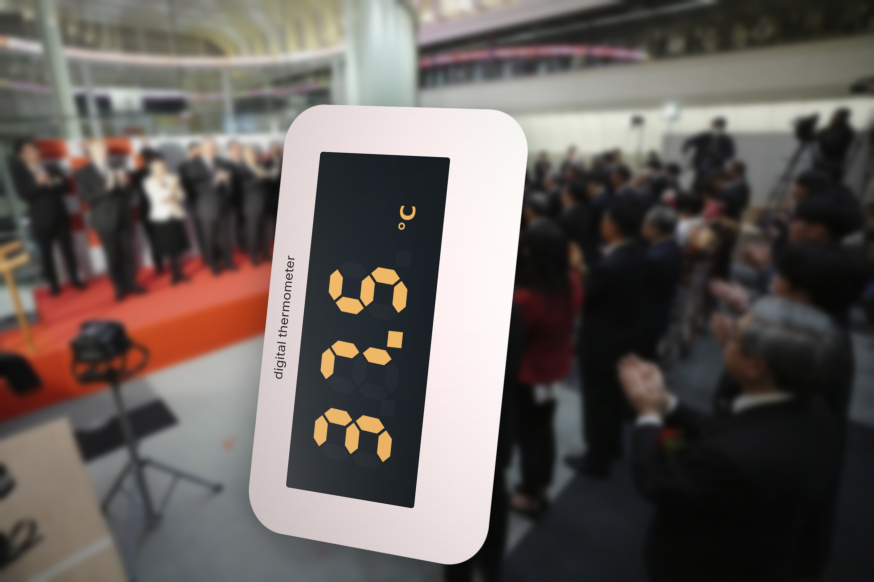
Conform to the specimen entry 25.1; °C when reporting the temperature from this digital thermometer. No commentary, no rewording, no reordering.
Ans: 37.5; °C
